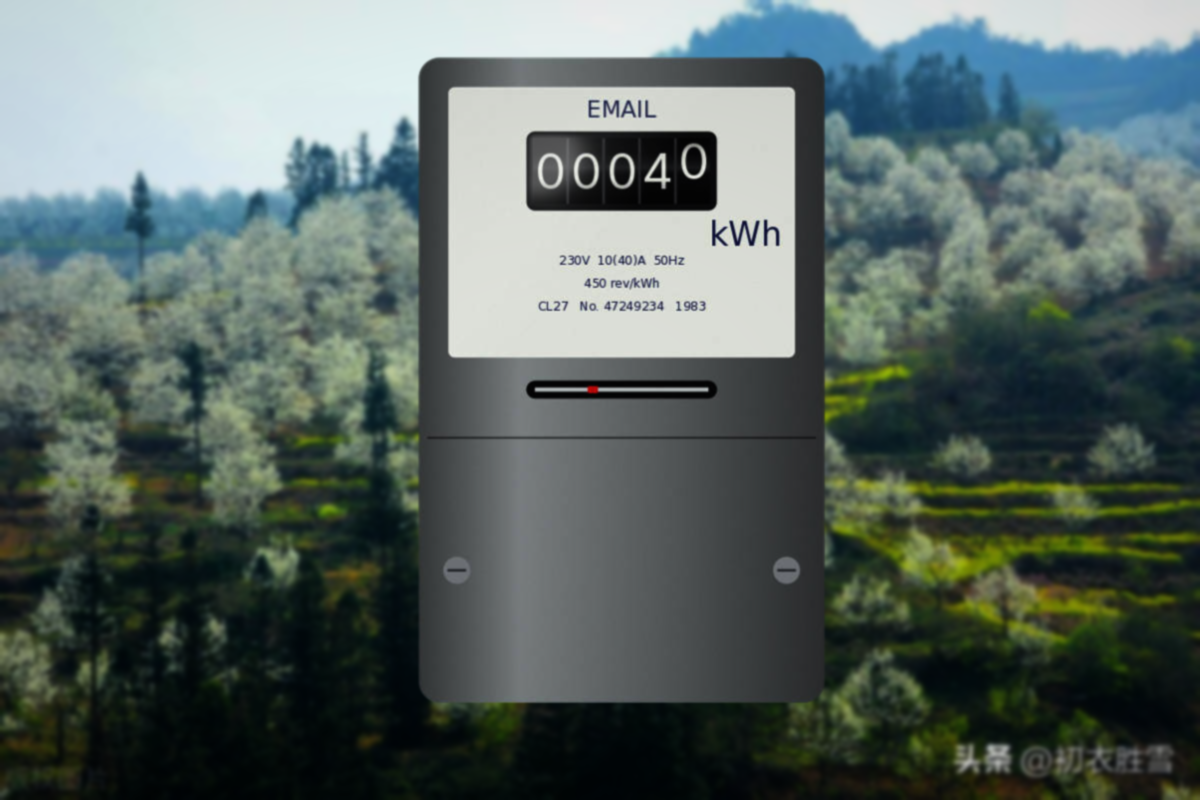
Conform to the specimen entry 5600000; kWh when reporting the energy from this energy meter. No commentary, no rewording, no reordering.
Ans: 40; kWh
